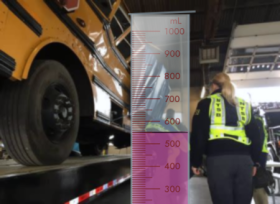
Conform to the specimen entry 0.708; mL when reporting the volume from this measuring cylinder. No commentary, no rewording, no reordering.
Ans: 550; mL
